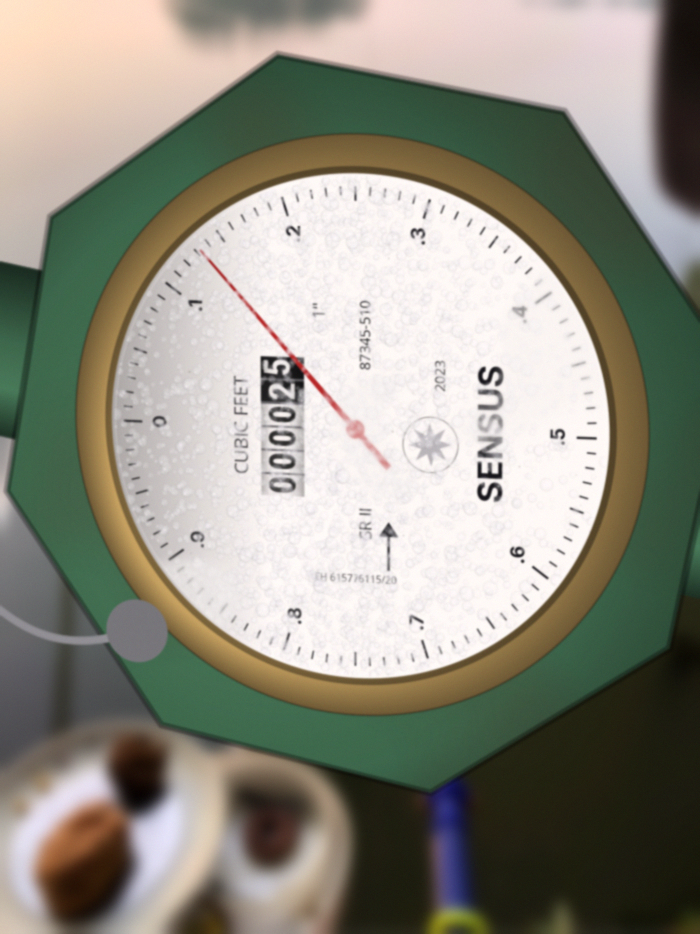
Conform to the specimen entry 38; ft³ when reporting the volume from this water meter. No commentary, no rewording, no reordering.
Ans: 25.13; ft³
